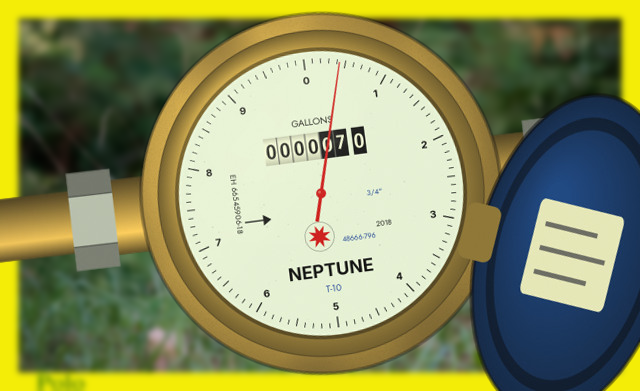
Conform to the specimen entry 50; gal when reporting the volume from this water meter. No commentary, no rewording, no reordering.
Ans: 70.4; gal
